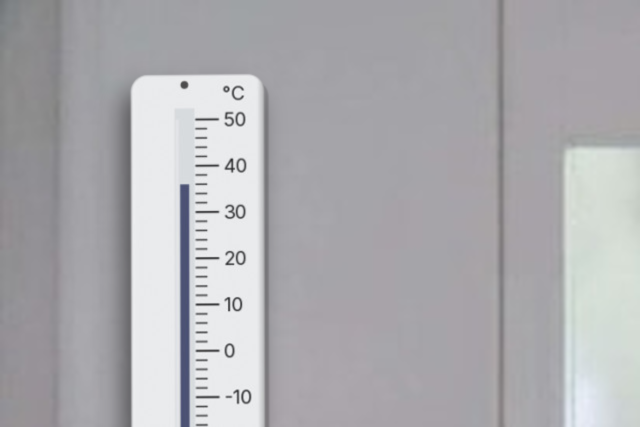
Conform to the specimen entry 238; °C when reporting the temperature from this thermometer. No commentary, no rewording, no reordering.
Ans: 36; °C
